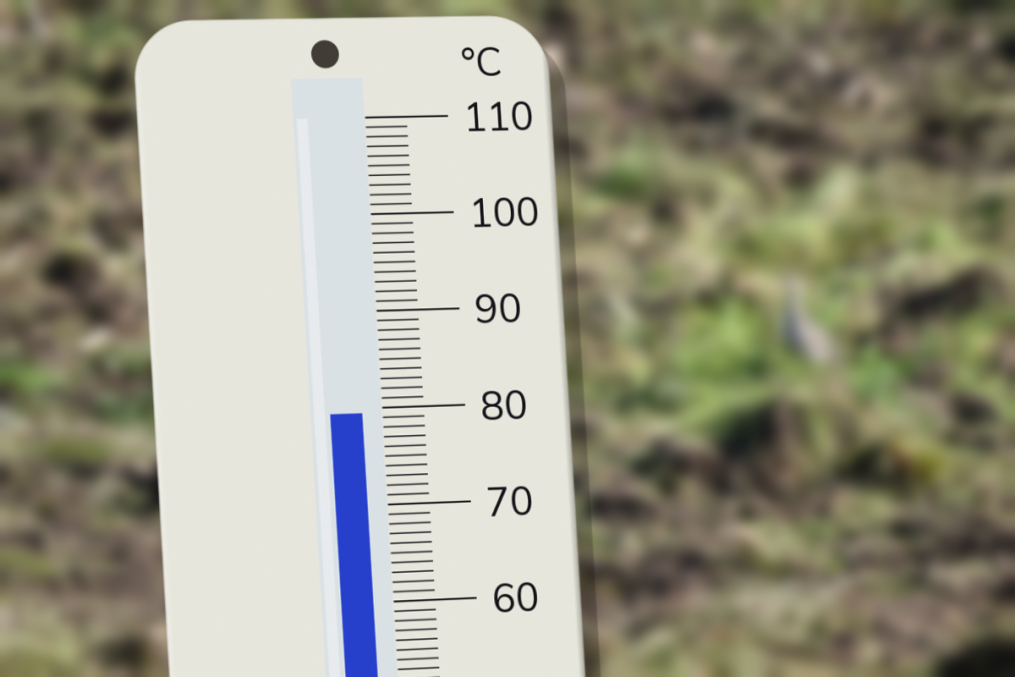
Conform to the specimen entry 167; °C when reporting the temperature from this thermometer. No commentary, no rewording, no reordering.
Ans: 79.5; °C
